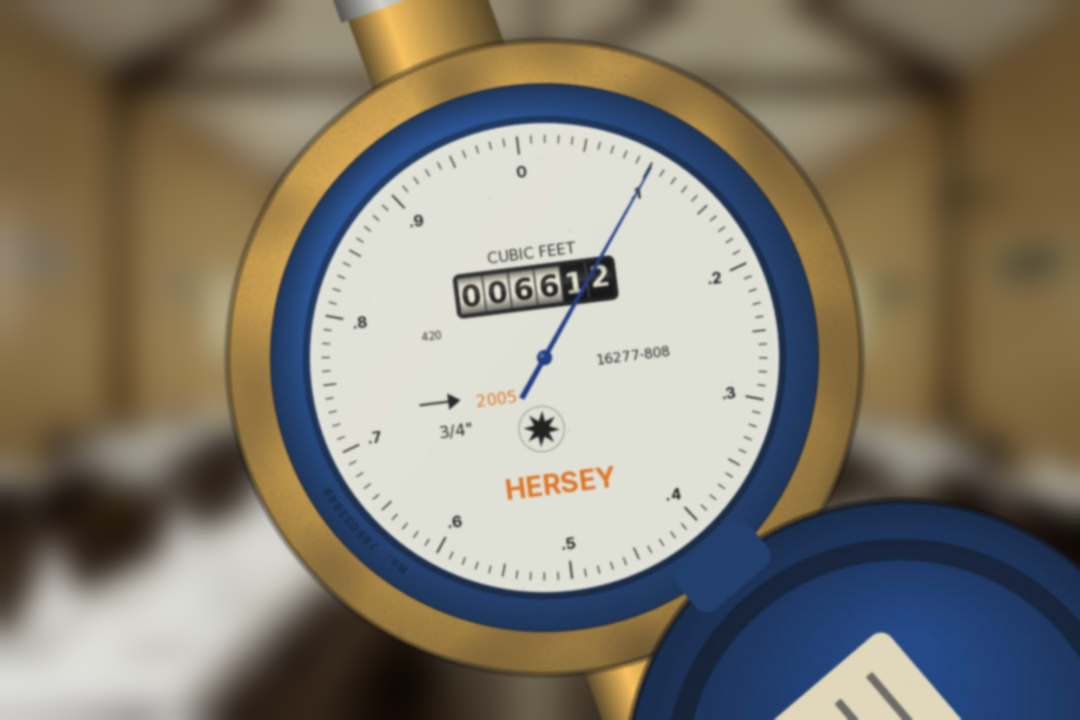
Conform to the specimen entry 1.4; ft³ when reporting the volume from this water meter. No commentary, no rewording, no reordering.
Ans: 6612.10; ft³
